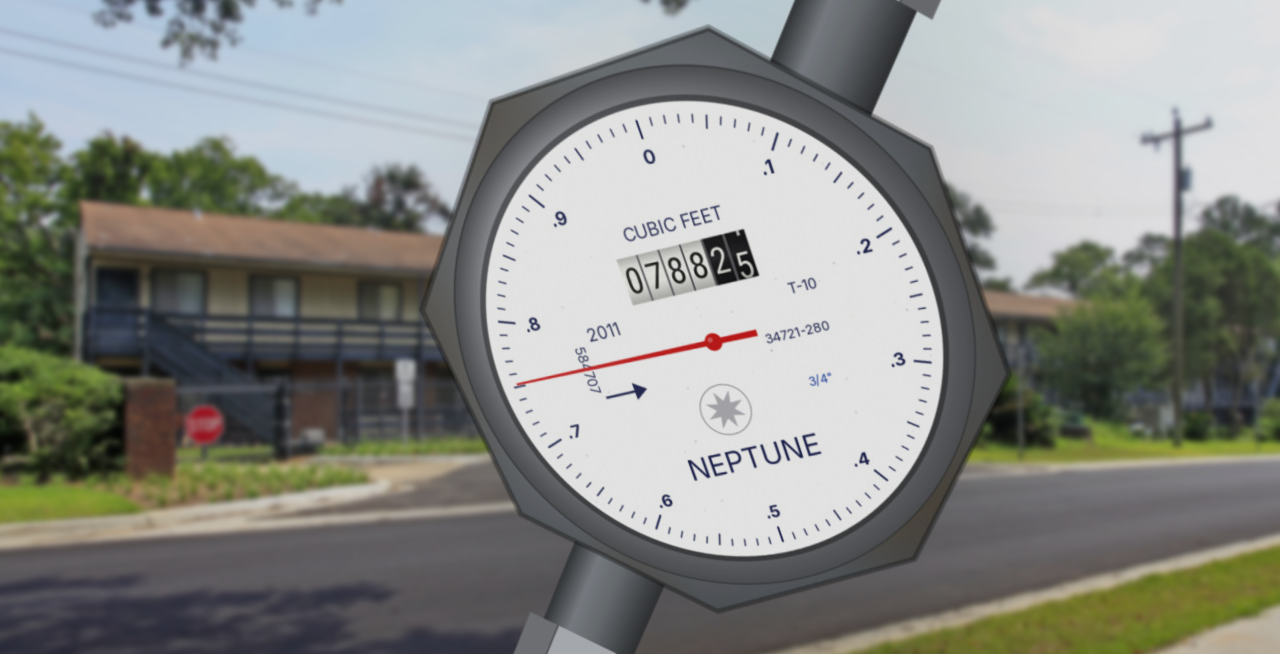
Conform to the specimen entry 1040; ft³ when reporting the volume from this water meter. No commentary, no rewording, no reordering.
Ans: 78824.75; ft³
